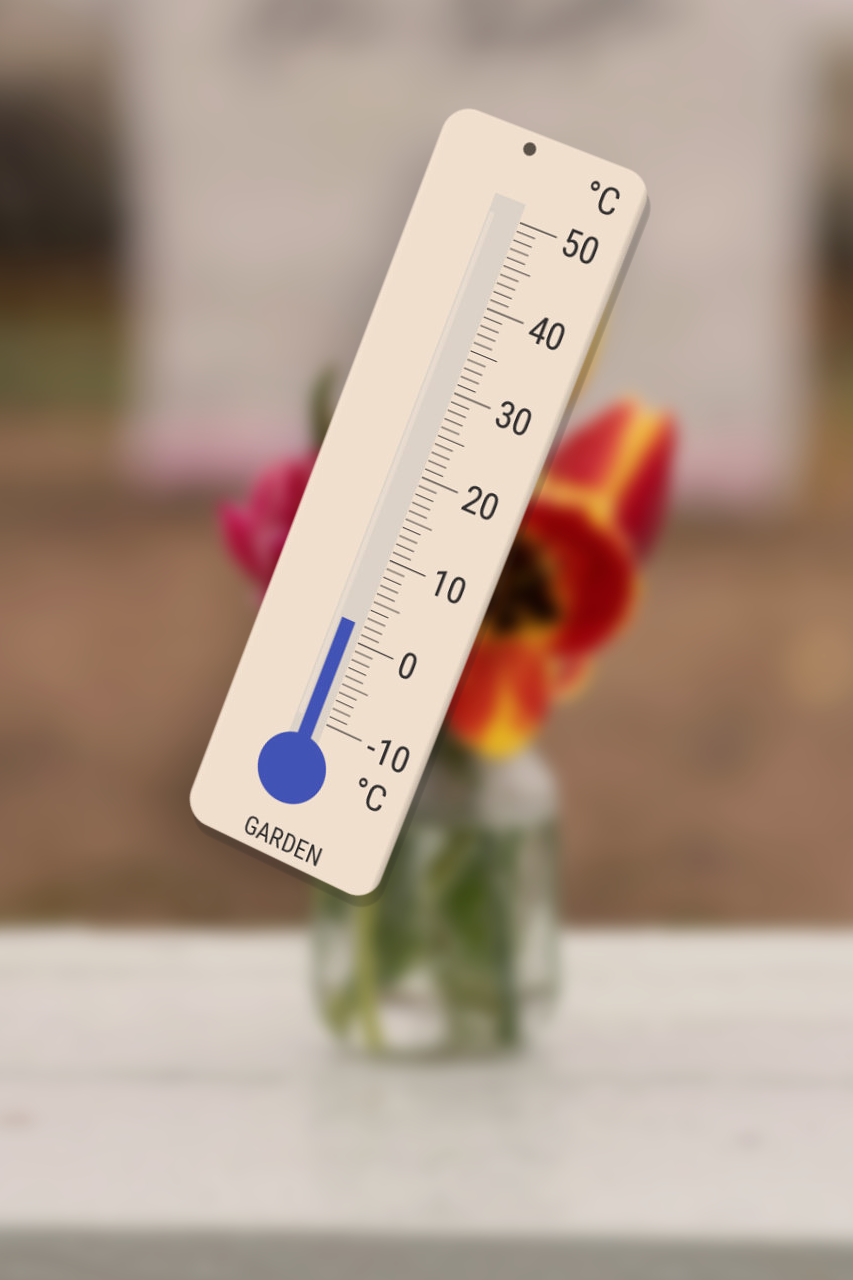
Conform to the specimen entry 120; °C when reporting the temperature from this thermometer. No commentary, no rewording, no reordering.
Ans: 2; °C
